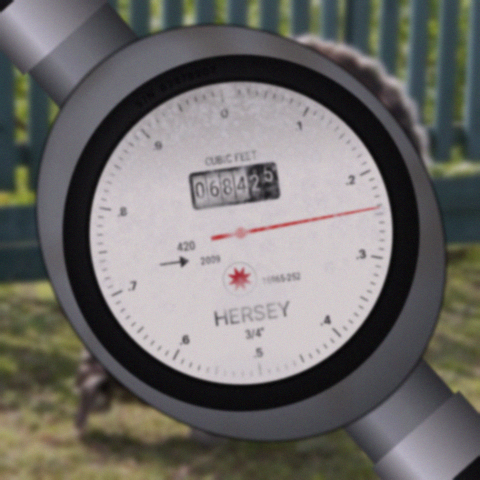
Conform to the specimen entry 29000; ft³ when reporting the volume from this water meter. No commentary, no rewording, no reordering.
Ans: 68425.24; ft³
